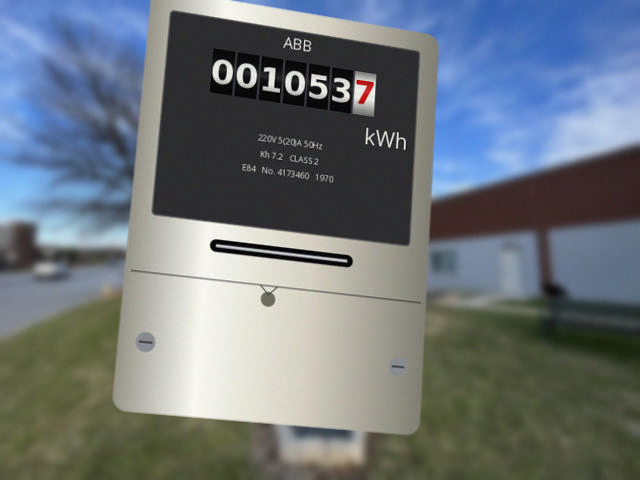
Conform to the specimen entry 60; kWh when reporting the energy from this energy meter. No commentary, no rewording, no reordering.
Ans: 1053.7; kWh
